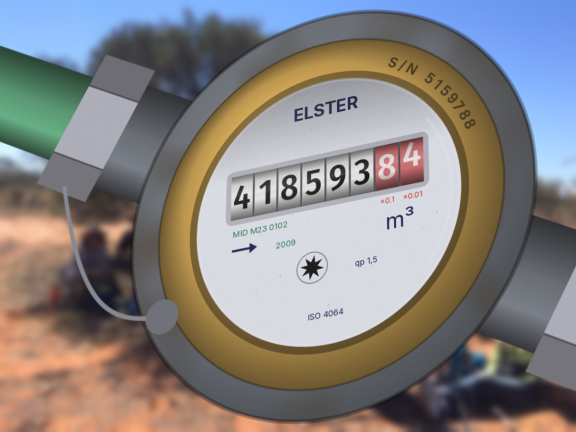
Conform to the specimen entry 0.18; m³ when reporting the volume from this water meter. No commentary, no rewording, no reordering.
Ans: 418593.84; m³
